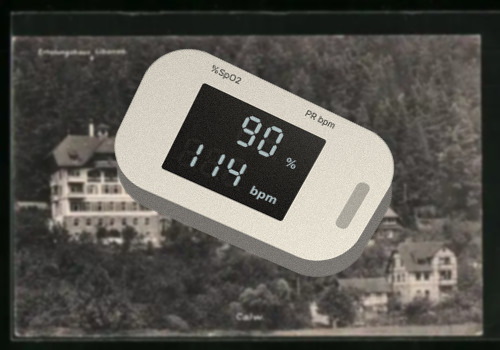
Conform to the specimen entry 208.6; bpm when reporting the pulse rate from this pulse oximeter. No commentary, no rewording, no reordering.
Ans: 114; bpm
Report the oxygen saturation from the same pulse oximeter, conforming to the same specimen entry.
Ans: 90; %
